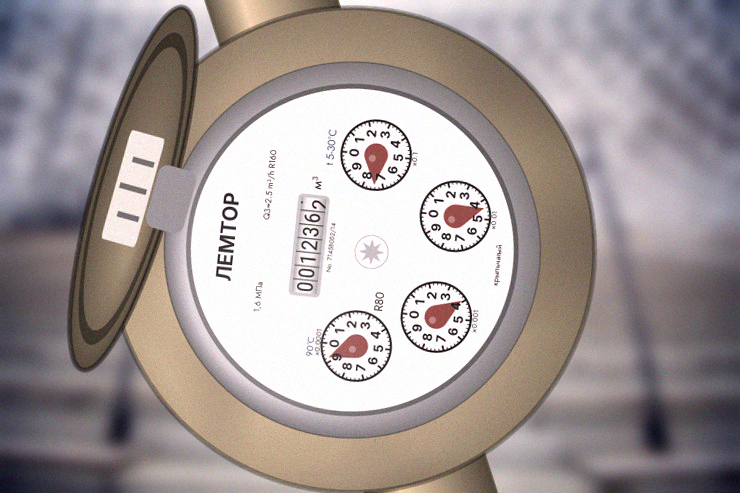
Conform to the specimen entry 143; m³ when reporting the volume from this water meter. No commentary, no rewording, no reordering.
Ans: 12361.7439; m³
